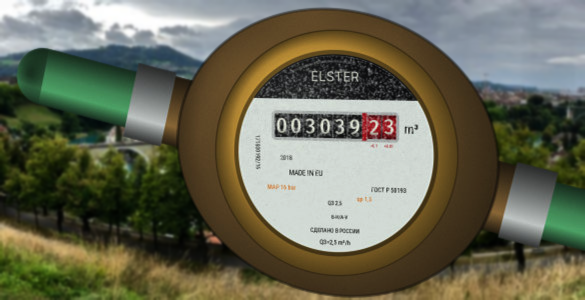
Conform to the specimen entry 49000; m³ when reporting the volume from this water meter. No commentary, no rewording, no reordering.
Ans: 3039.23; m³
